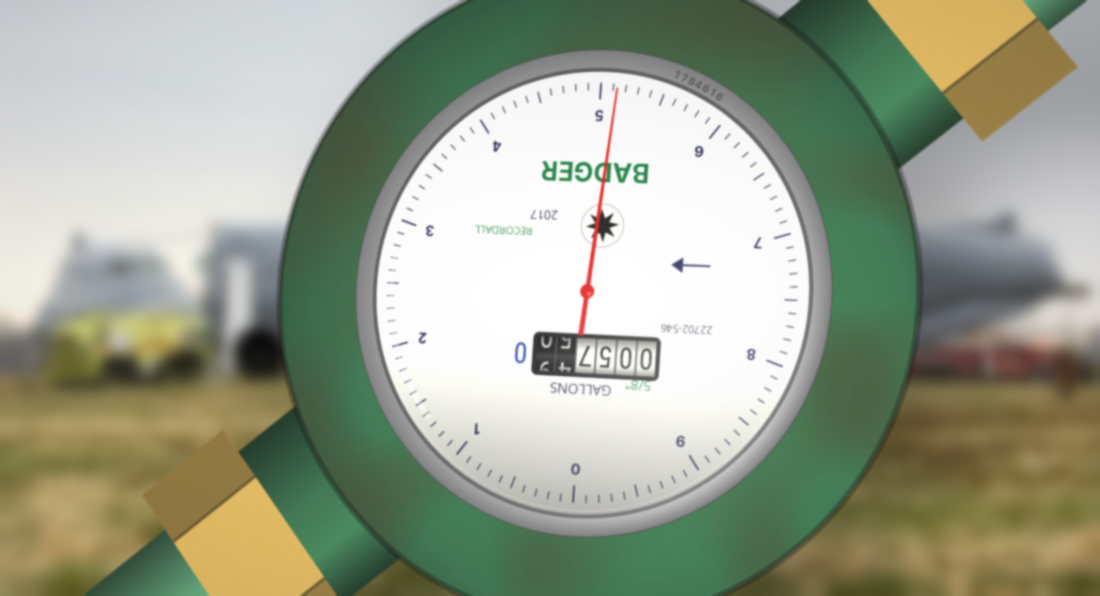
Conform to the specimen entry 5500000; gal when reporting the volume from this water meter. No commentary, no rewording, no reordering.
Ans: 57495.1; gal
